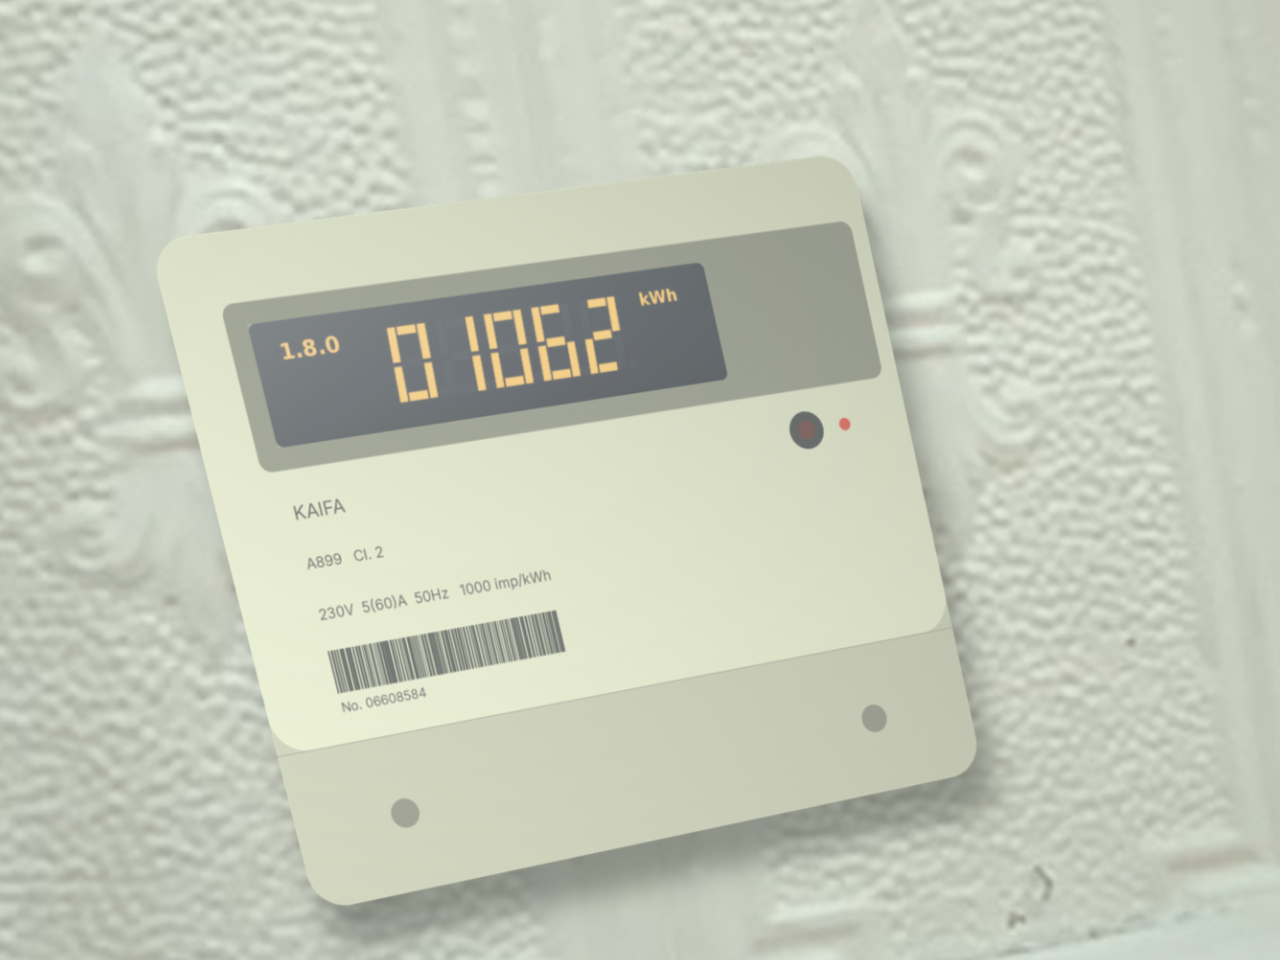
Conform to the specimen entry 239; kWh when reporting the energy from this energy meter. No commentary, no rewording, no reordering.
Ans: 1062; kWh
